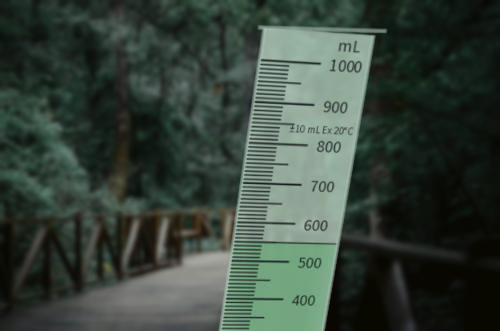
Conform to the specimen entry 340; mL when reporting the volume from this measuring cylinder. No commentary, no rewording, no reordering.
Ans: 550; mL
